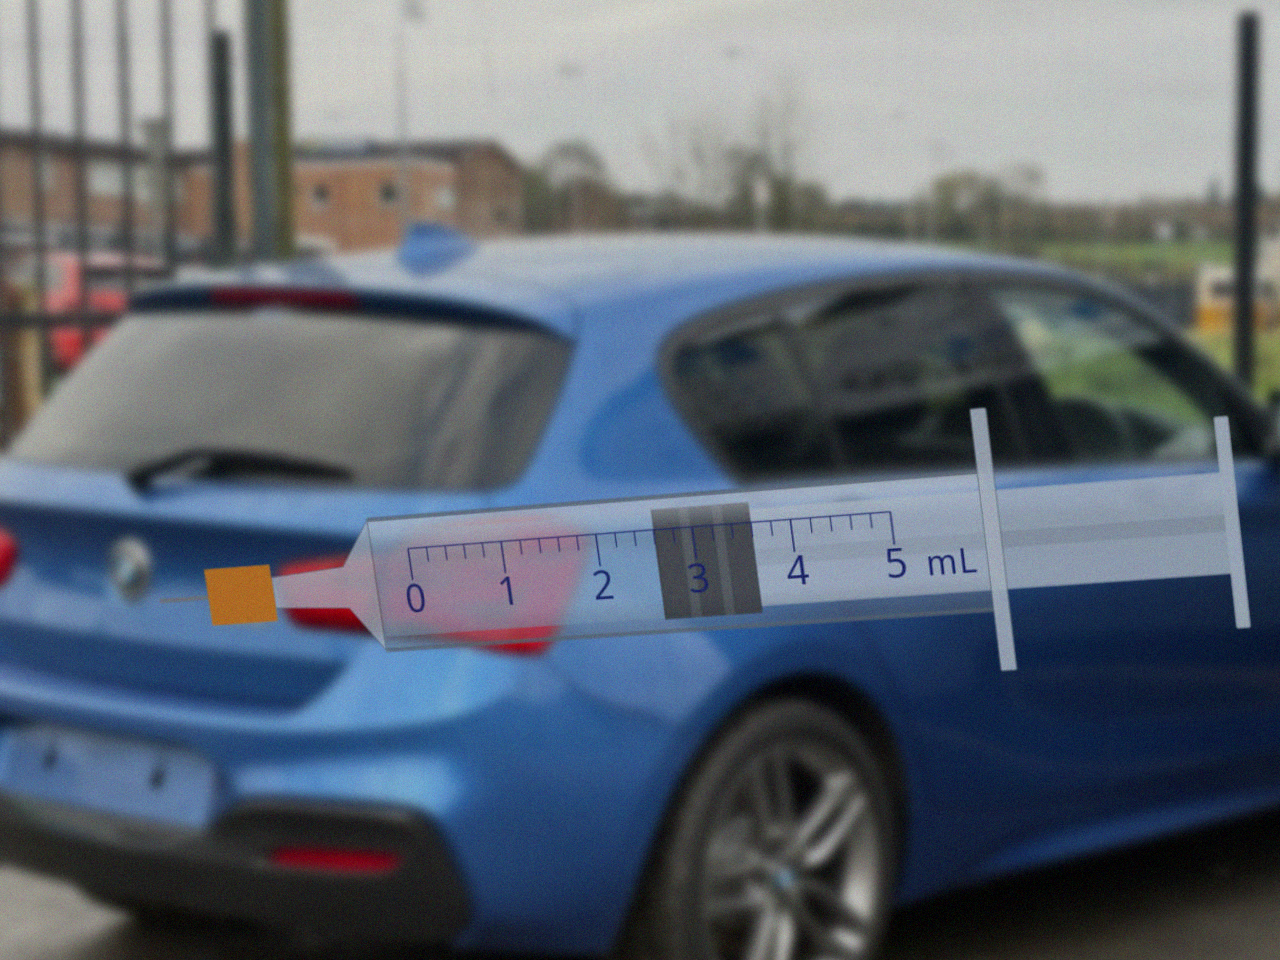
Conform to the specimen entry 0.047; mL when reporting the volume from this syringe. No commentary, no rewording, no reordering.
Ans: 2.6; mL
